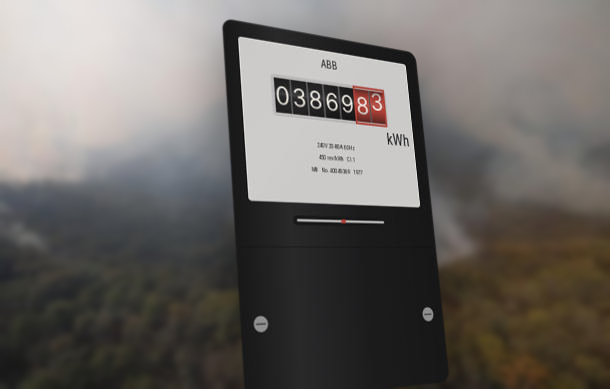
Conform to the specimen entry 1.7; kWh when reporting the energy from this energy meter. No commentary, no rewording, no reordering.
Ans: 3869.83; kWh
